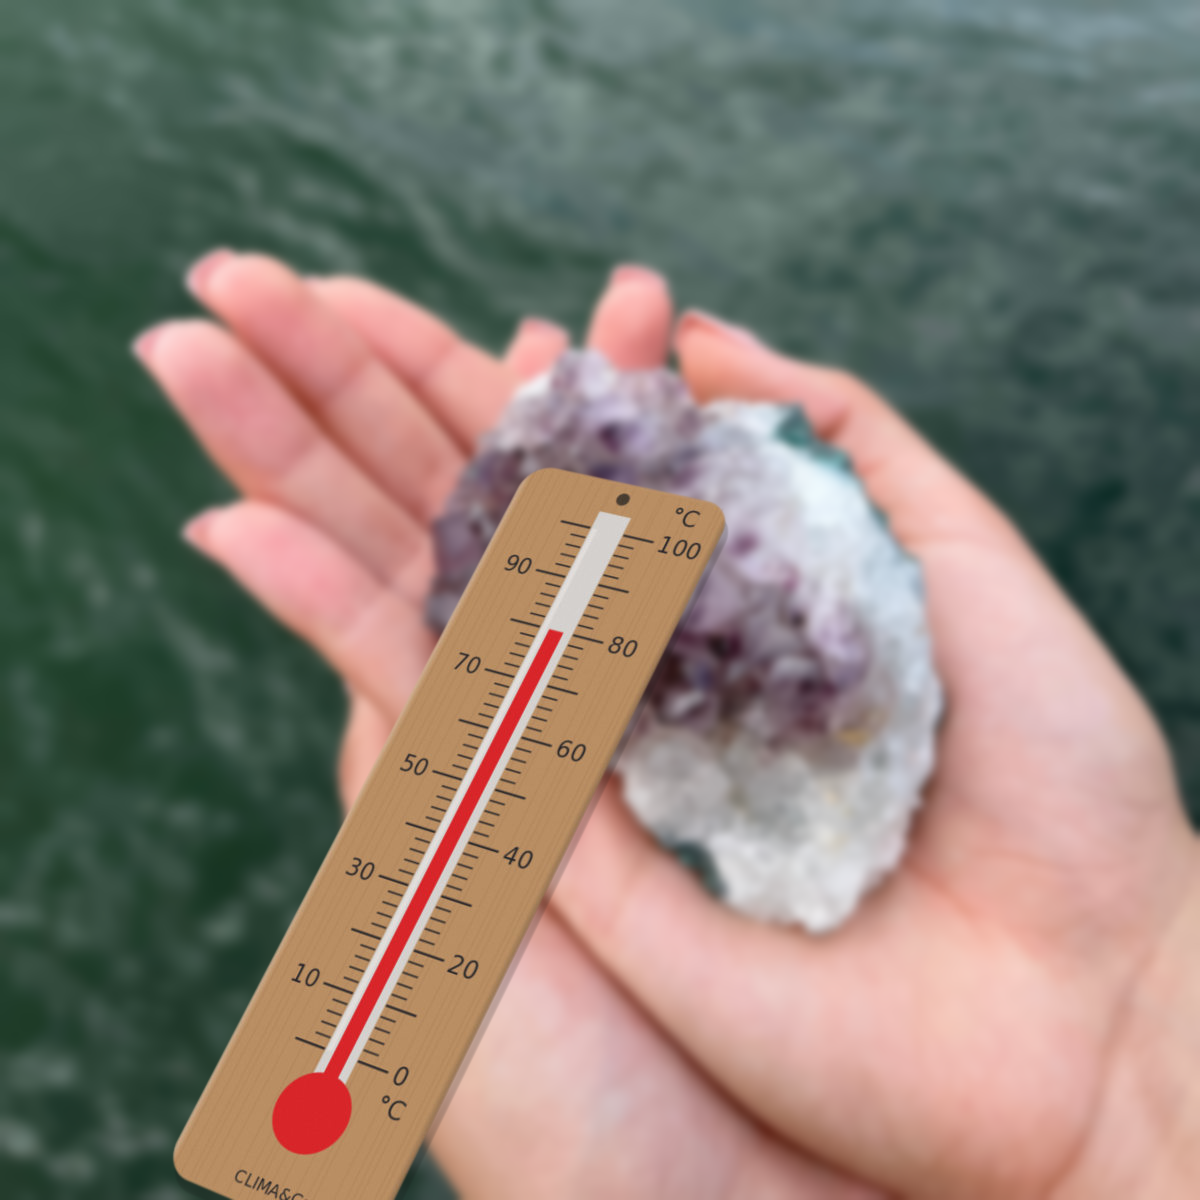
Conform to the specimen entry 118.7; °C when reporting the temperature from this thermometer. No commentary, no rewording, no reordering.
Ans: 80; °C
